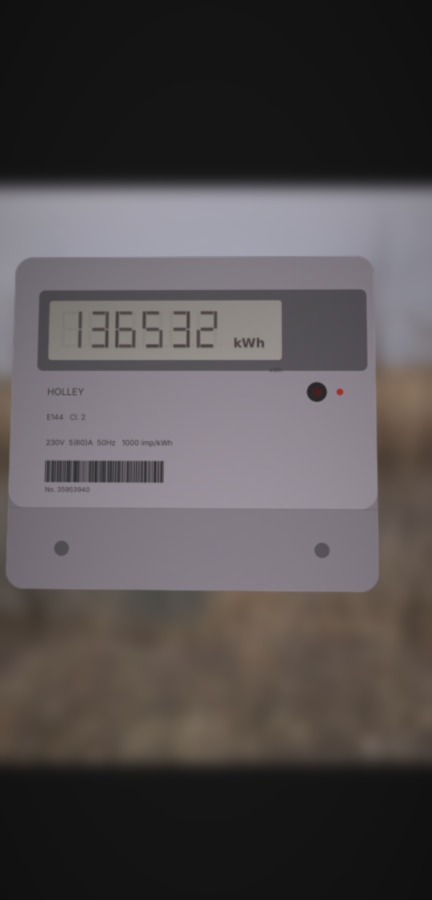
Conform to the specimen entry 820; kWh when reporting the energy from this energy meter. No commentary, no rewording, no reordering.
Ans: 136532; kWh
